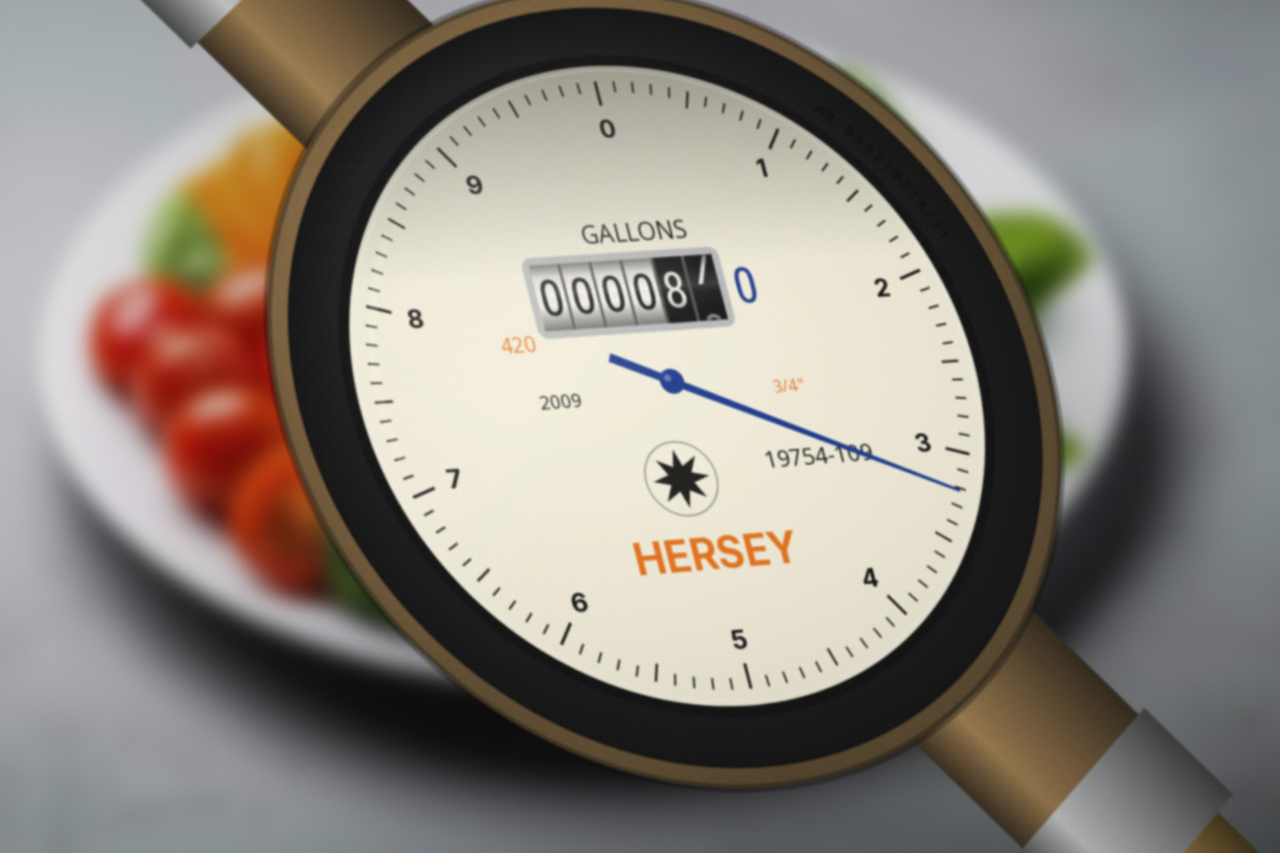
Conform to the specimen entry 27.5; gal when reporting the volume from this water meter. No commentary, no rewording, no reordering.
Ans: 873.2; gal
